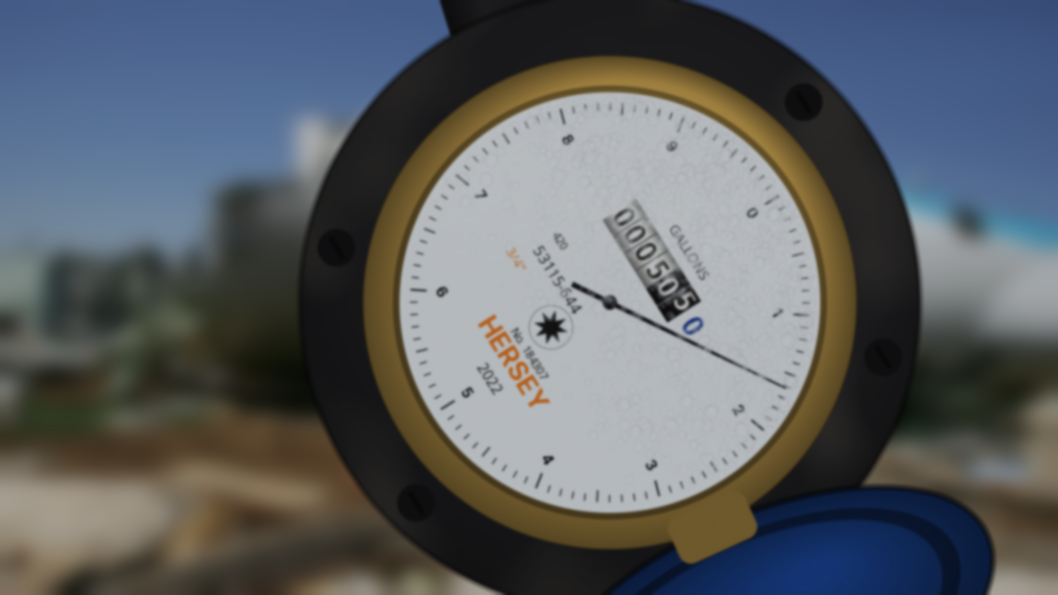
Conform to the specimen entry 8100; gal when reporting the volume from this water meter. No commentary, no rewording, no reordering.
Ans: 5051.6; gal
